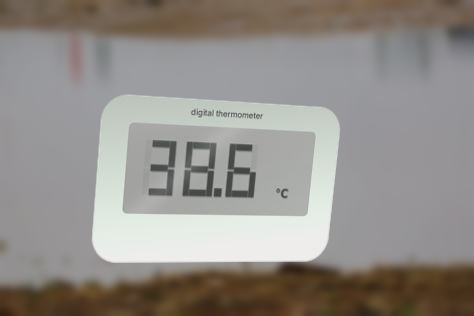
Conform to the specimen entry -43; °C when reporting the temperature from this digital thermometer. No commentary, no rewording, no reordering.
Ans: 38.6; °C
